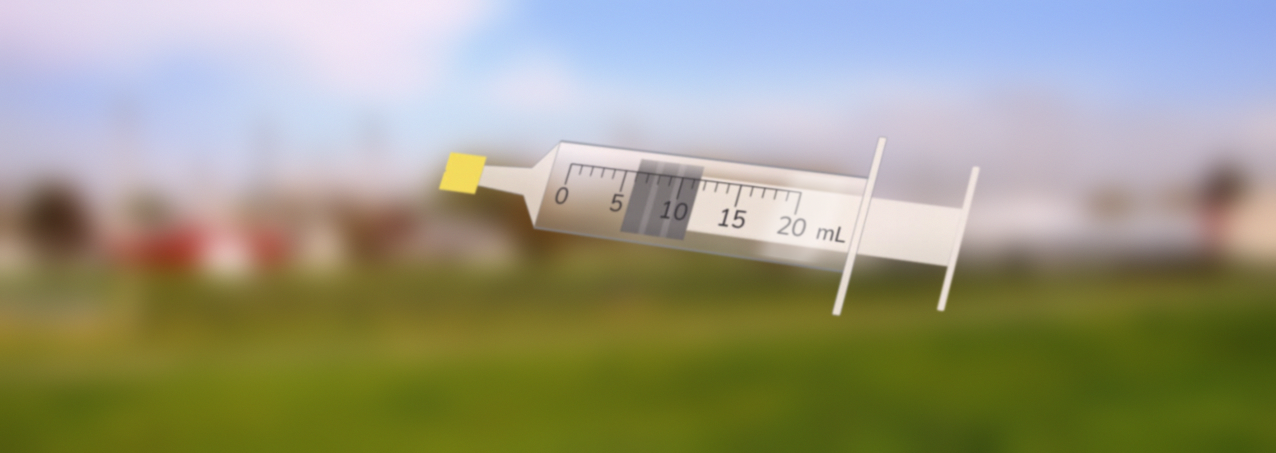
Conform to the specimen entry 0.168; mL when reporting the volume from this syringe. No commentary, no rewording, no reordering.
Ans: 6; mL
